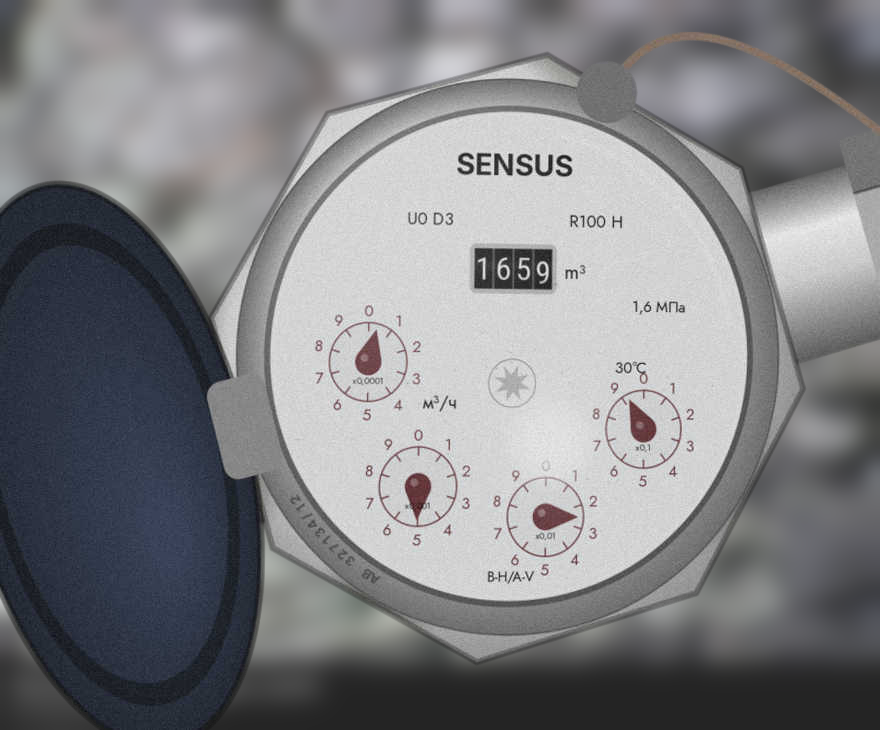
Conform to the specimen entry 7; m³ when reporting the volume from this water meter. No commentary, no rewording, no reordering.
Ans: 1658.9250; m³
